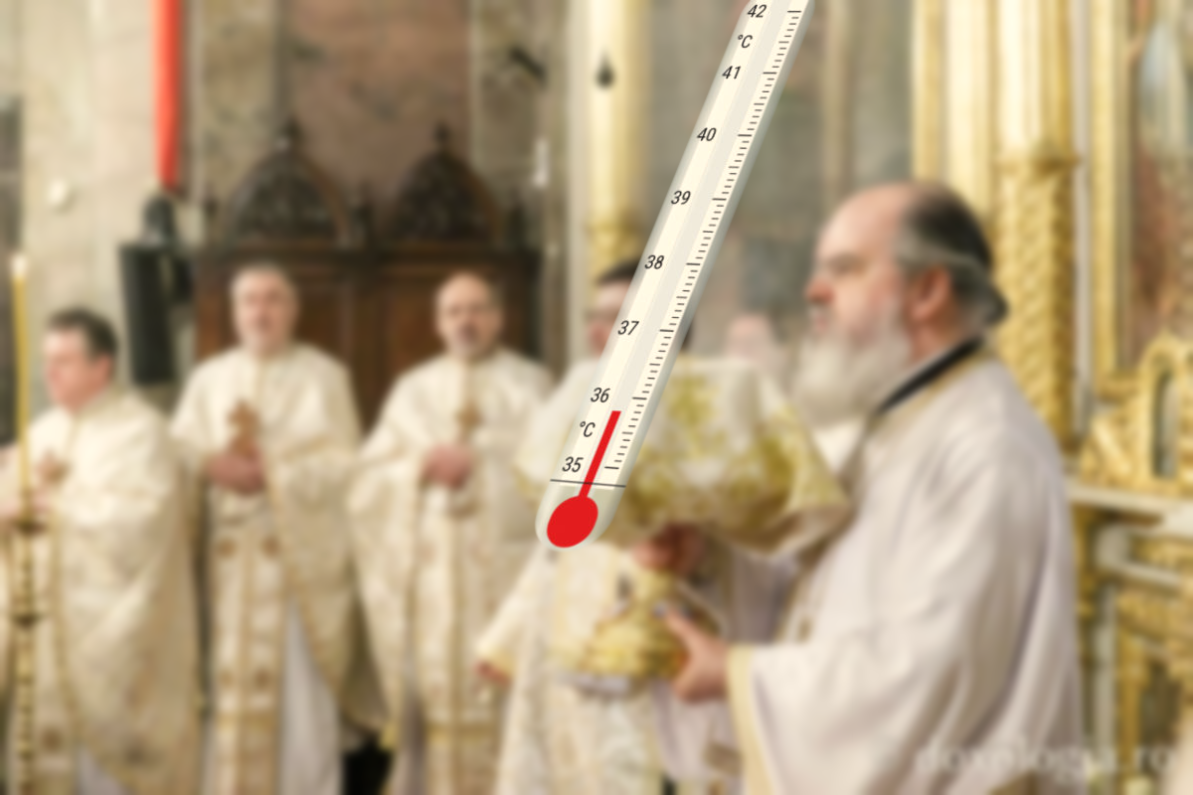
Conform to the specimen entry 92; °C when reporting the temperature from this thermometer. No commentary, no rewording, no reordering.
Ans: 35.8; °C
